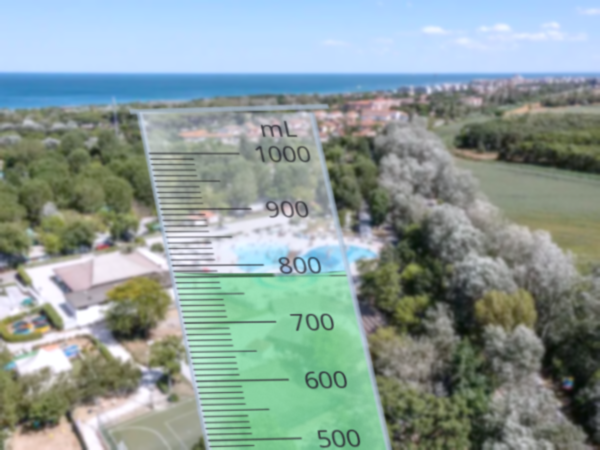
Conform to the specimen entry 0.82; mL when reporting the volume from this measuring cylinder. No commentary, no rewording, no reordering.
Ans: 780; mL
